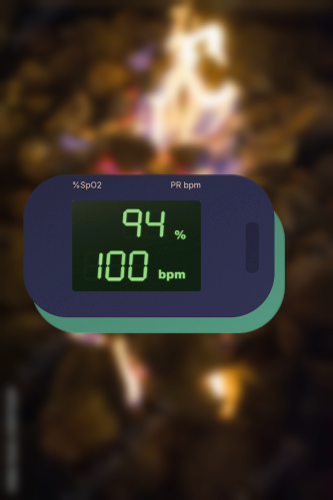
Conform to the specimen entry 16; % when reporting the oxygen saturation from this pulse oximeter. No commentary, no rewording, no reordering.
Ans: 94; %
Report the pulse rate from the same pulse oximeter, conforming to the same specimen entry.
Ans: 100; bpm
